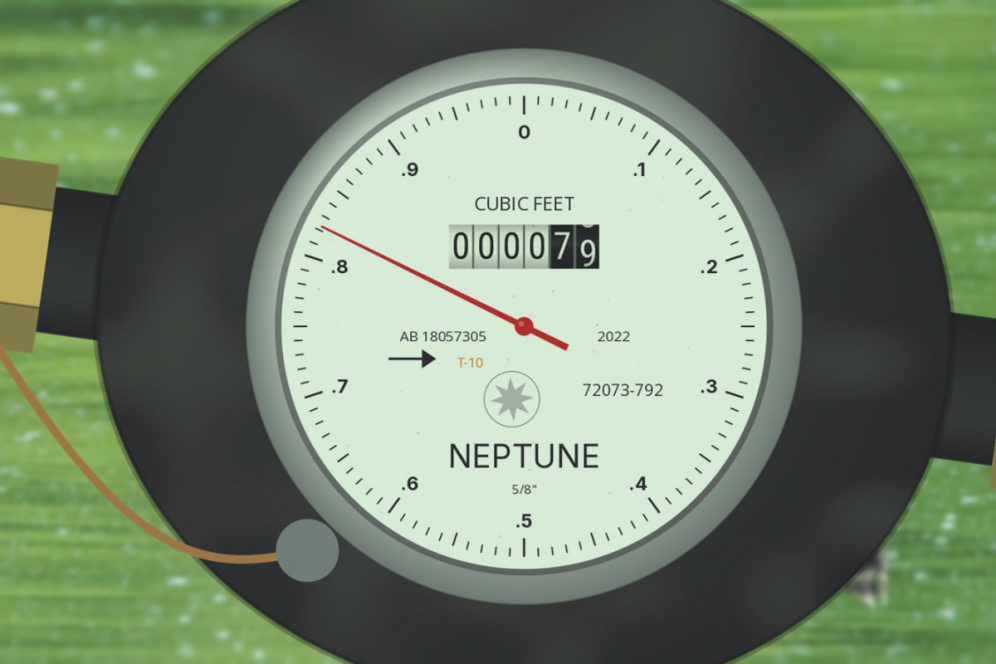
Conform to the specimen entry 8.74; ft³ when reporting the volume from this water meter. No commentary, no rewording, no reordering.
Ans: 78.82; ft³
